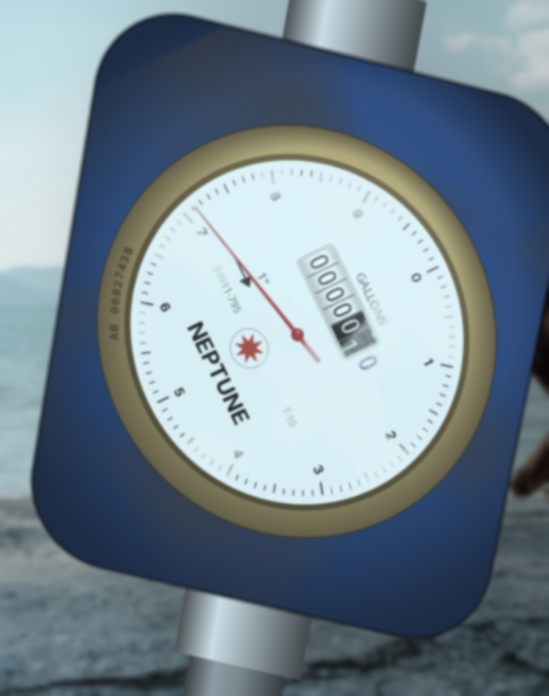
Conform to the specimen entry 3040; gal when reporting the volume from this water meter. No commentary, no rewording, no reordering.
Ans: 7.1; gal
